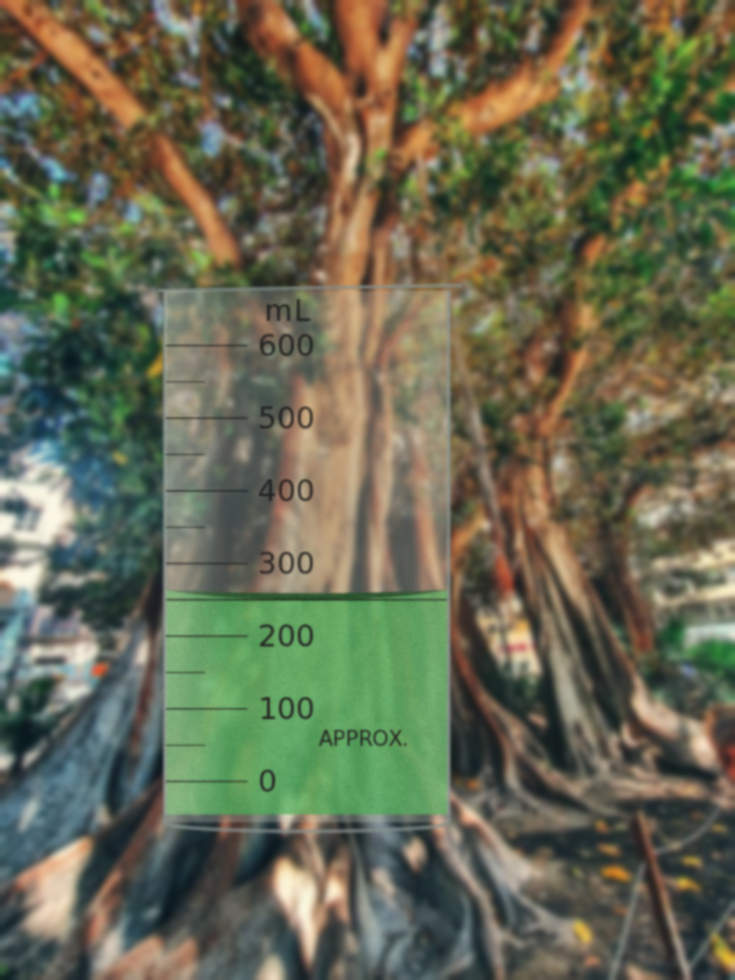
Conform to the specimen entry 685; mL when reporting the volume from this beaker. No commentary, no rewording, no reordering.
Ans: 250; mL
